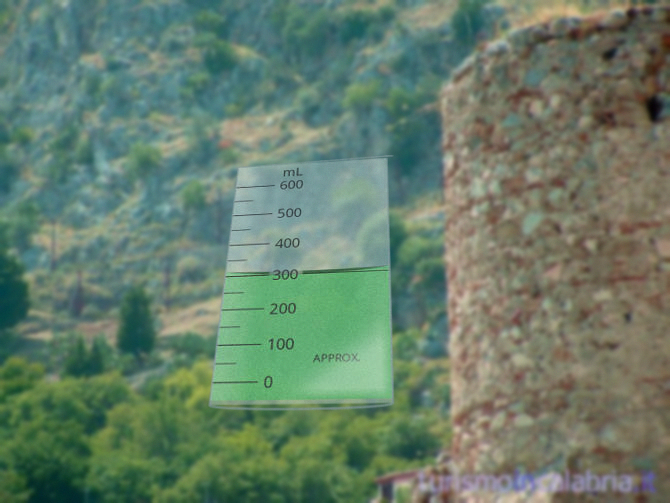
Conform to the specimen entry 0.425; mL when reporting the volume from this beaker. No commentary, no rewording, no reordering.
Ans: 300; mL
